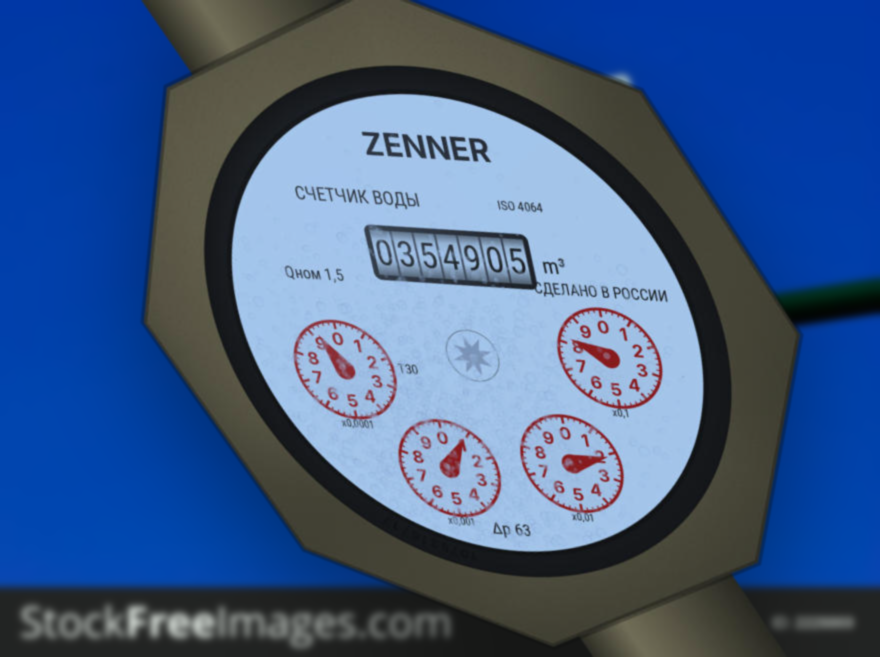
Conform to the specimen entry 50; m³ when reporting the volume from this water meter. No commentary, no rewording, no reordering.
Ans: 354905.8209; m³
